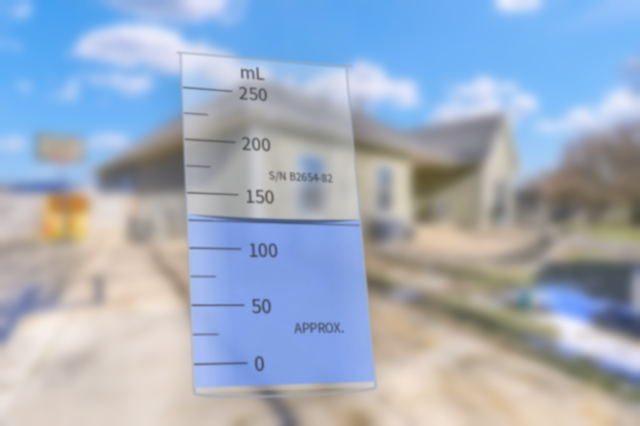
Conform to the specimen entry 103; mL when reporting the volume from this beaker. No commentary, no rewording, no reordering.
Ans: 125; mL
